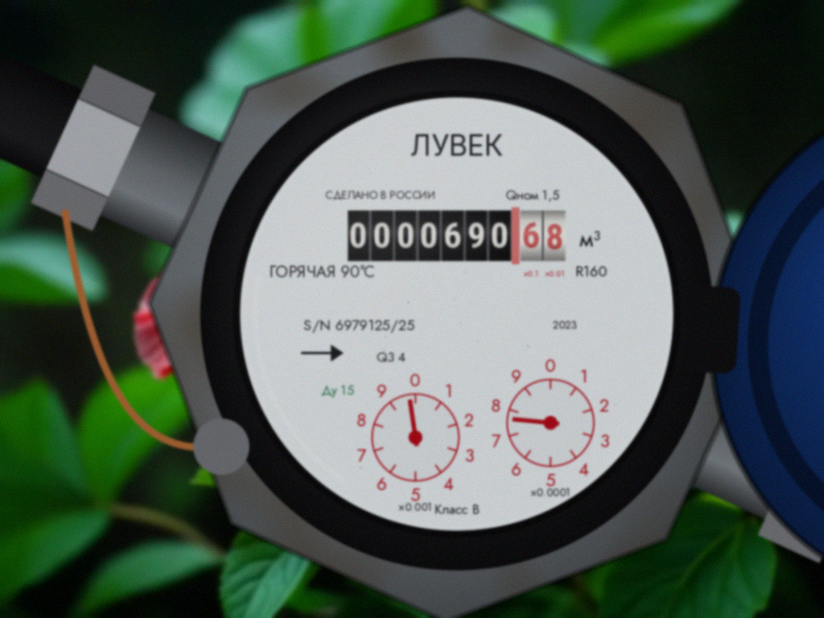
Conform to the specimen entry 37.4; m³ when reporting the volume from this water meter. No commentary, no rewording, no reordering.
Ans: 690.6797; m³
